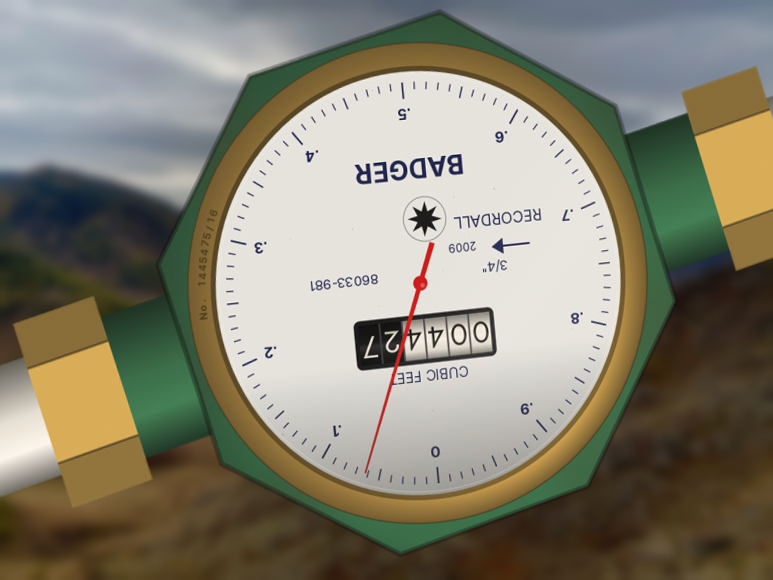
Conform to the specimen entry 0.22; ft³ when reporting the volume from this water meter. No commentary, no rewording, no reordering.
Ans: 4427.06; ft³
